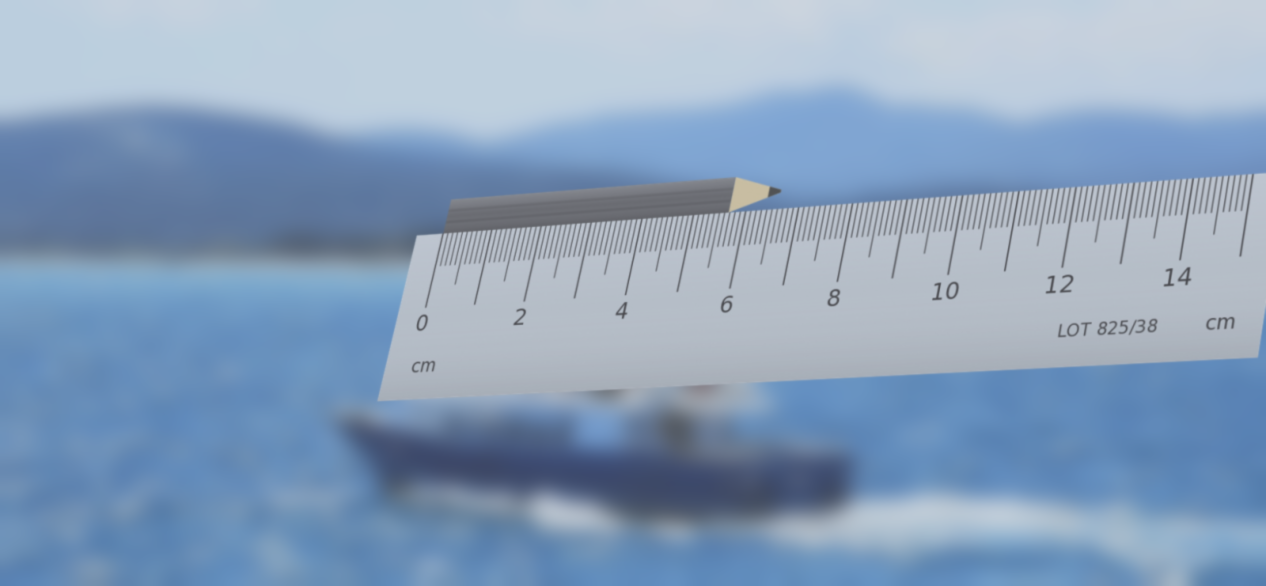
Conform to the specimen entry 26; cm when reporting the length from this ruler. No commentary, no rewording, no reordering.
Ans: 6.6; cm
